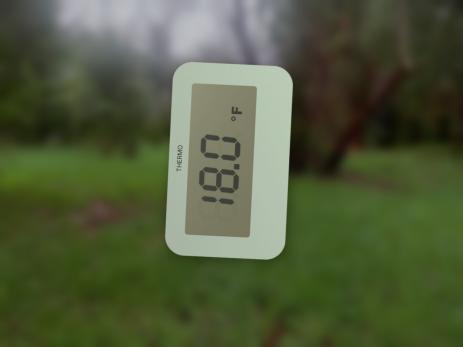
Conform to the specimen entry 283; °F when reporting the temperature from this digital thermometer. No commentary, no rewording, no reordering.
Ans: 18.0; °F
